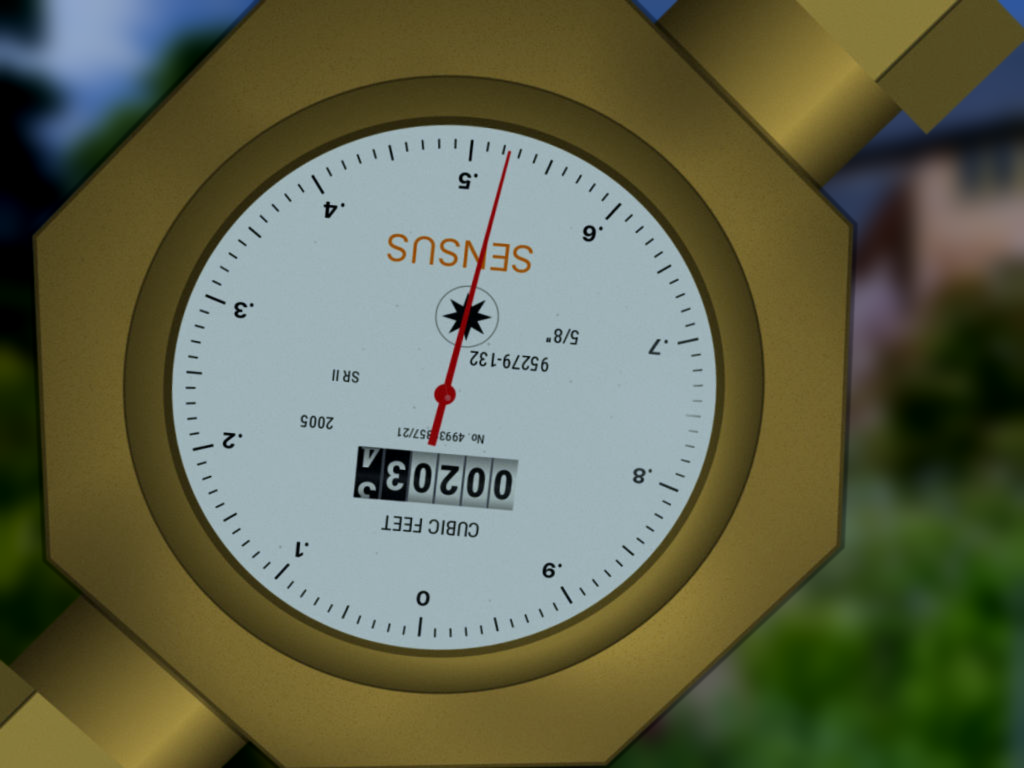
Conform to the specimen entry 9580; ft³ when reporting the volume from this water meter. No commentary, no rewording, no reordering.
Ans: 2033.52; ft³
